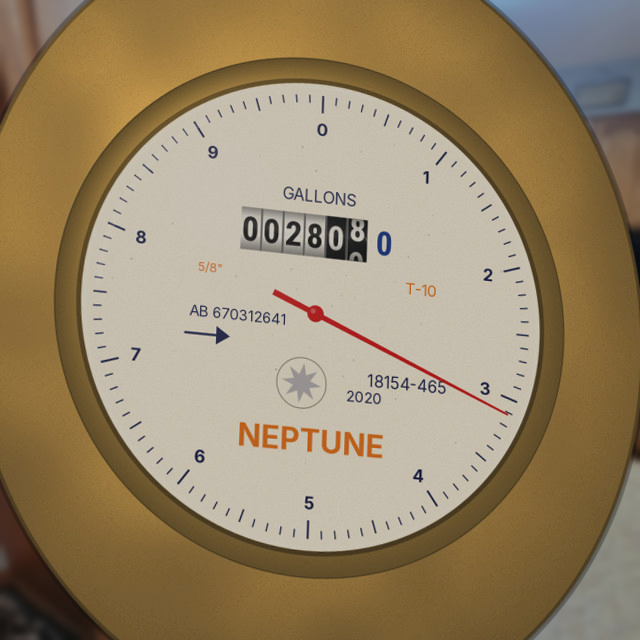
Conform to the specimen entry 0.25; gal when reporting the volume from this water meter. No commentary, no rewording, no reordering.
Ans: 28083.1; gal
